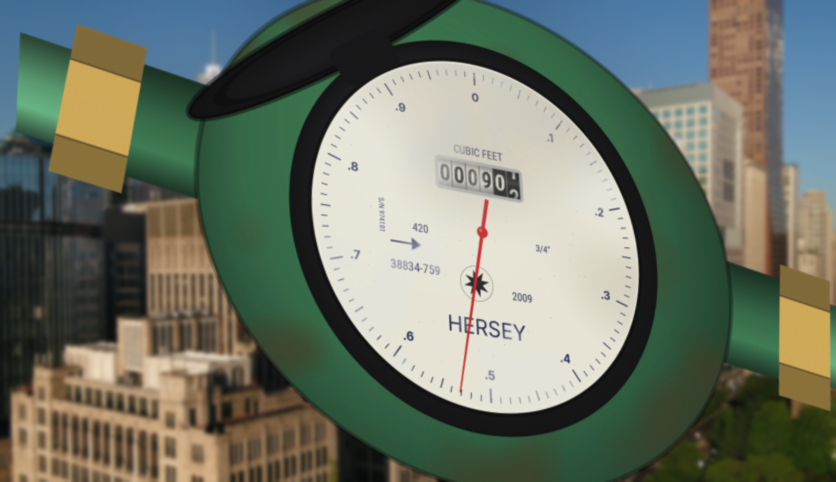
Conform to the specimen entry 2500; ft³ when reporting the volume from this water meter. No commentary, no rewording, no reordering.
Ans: 901.53; ft³
